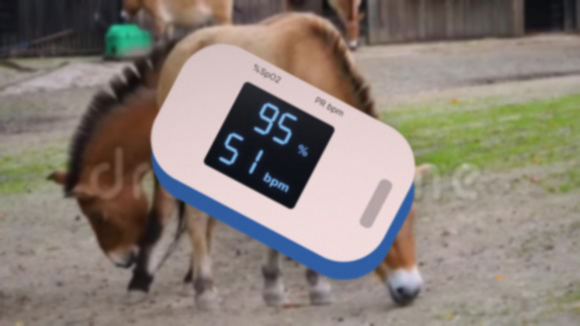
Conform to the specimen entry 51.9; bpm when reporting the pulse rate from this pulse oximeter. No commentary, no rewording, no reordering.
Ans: 51; bpm
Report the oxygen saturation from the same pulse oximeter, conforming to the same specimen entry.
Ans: 95; %
